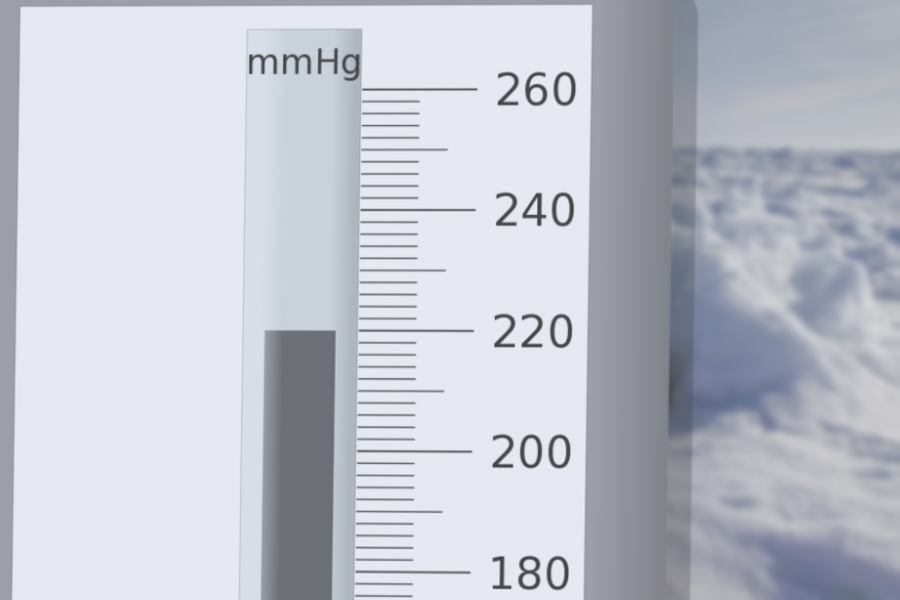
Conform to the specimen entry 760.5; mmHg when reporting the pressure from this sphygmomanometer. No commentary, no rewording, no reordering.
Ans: 220; mmHg
